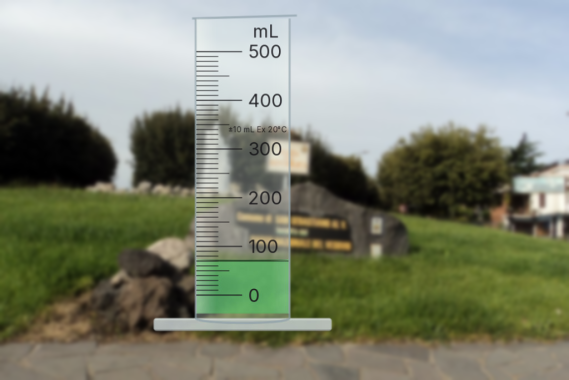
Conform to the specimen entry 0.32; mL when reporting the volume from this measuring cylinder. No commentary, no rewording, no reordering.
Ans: 70; mL
